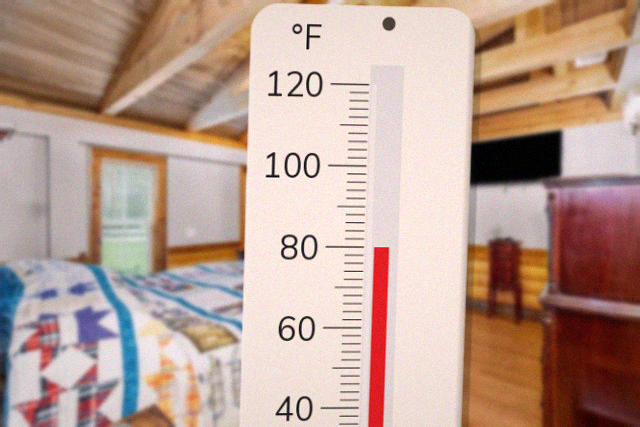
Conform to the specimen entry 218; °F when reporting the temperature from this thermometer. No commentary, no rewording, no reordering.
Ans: 80; °F
